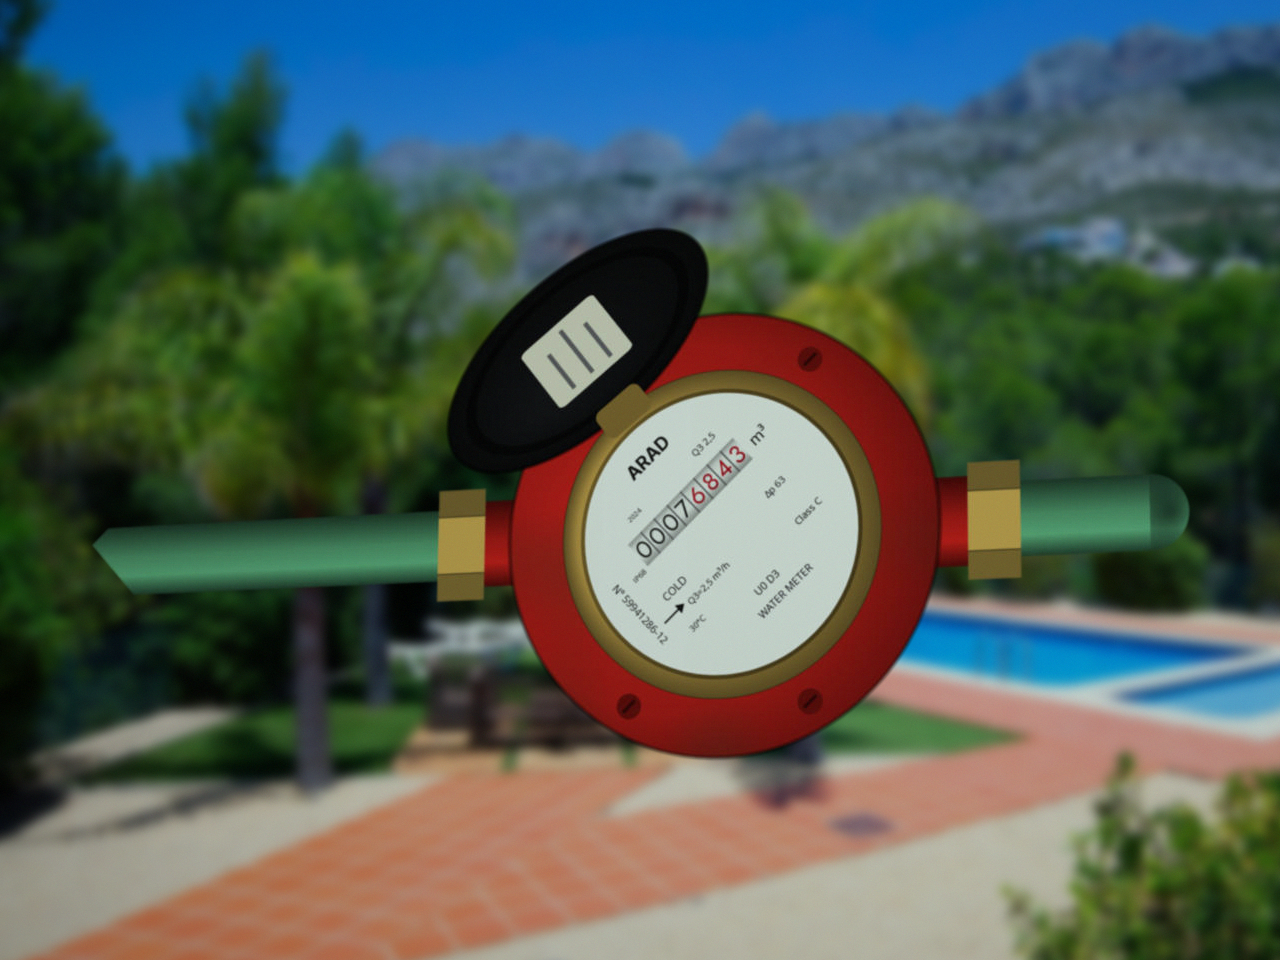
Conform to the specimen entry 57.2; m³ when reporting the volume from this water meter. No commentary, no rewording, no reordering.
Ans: 7.6843; m³
